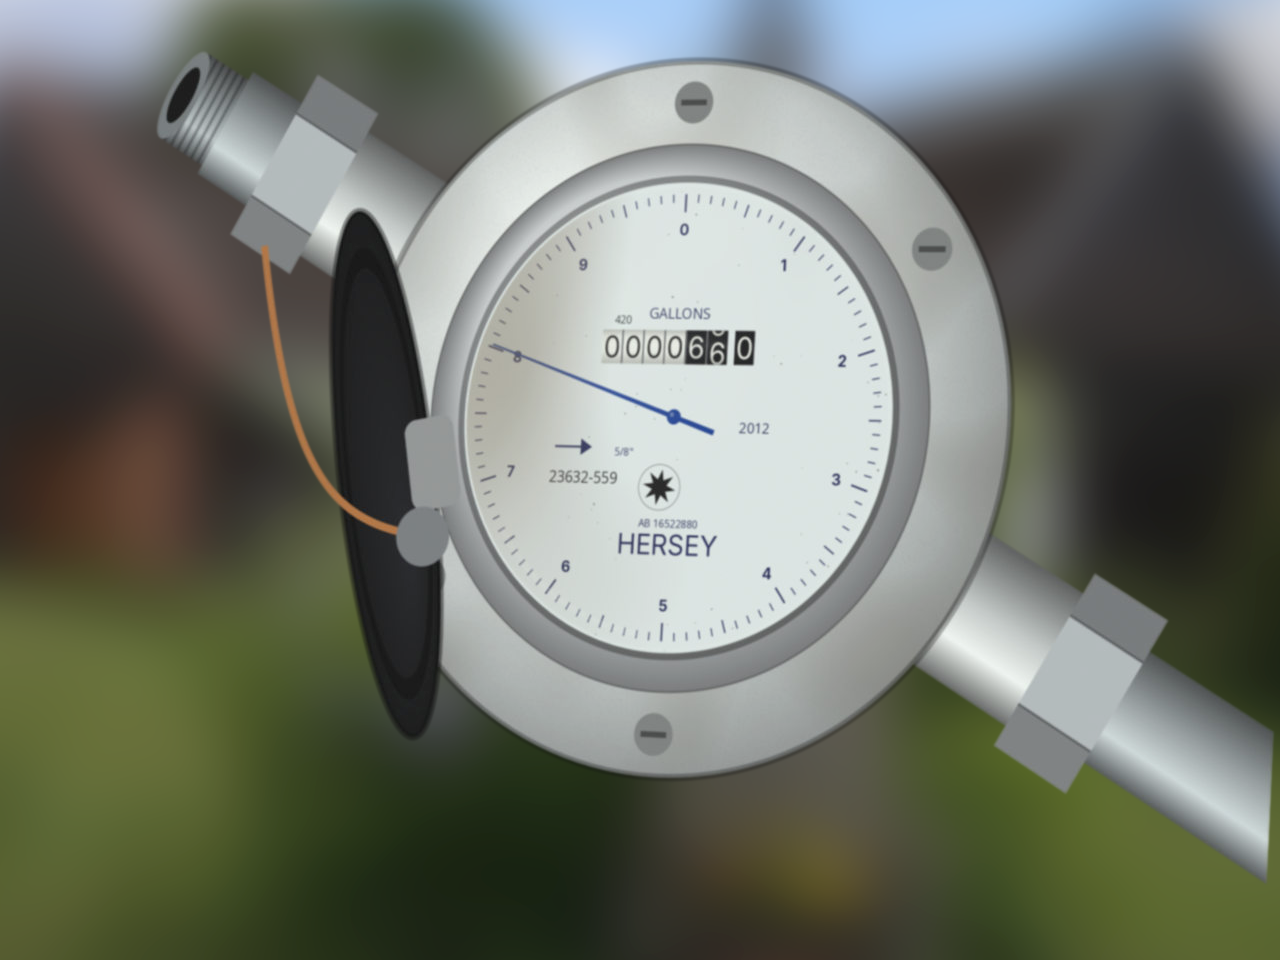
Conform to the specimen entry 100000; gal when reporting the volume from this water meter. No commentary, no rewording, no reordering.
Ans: 658.0; gal
